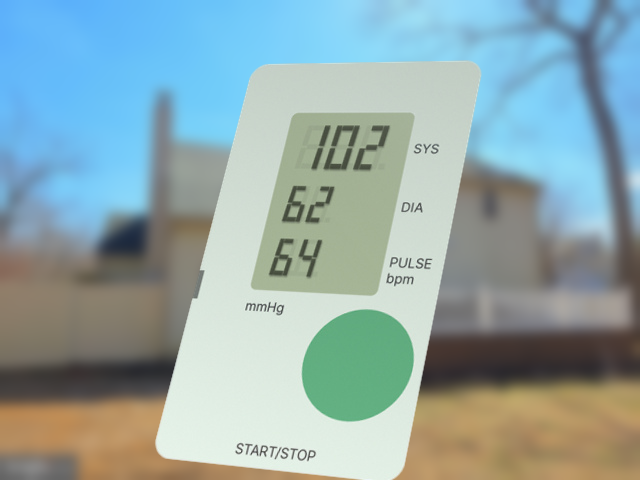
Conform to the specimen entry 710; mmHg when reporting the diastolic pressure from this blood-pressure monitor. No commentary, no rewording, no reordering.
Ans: 62; mmHg
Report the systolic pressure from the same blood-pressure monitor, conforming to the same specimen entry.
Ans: 102; mmHg
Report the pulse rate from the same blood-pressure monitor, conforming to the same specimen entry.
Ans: 64; bpm
